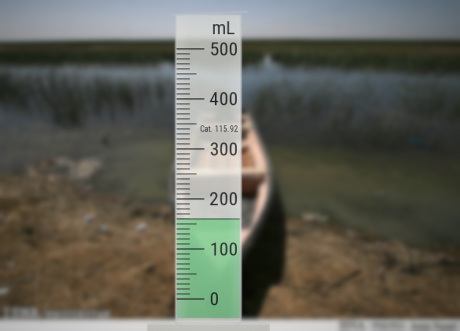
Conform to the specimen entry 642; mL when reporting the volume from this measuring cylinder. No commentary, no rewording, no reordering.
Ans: 160; mL
